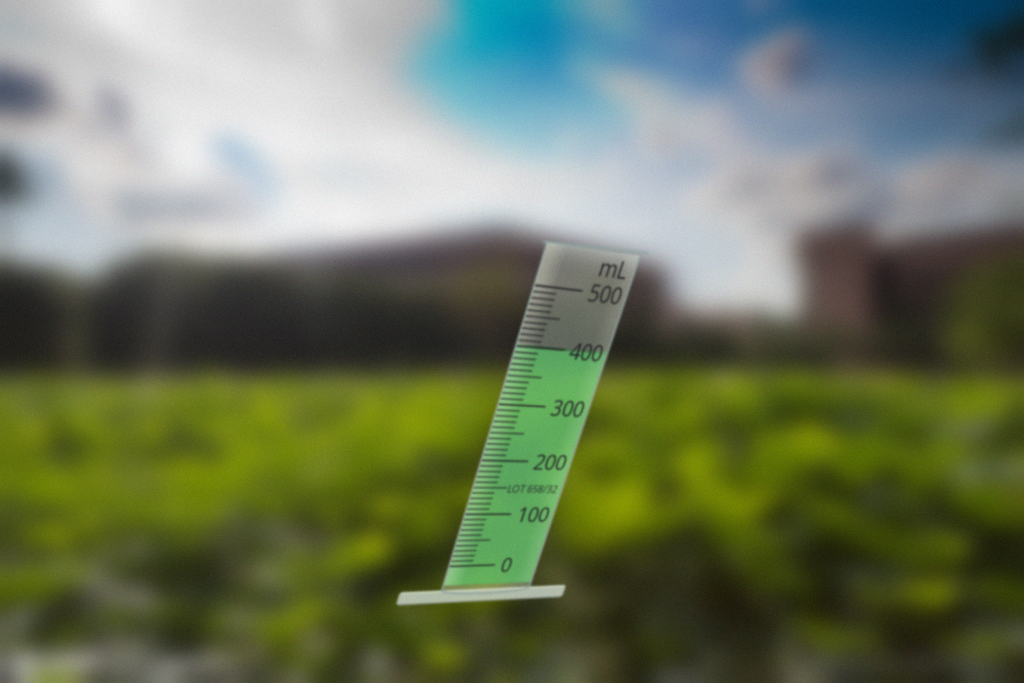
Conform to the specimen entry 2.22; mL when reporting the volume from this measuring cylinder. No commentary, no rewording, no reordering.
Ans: 400; mL
